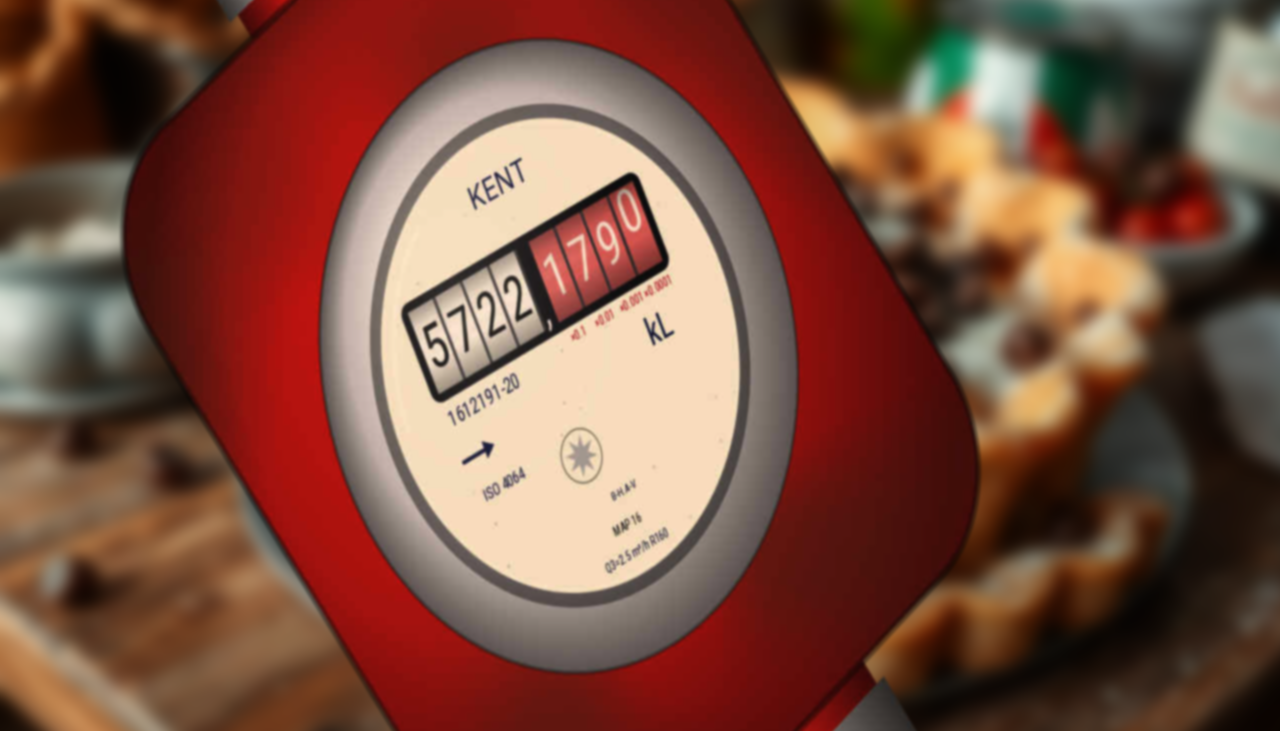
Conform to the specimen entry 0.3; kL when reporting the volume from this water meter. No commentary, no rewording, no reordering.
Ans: 5722.1790; kL
